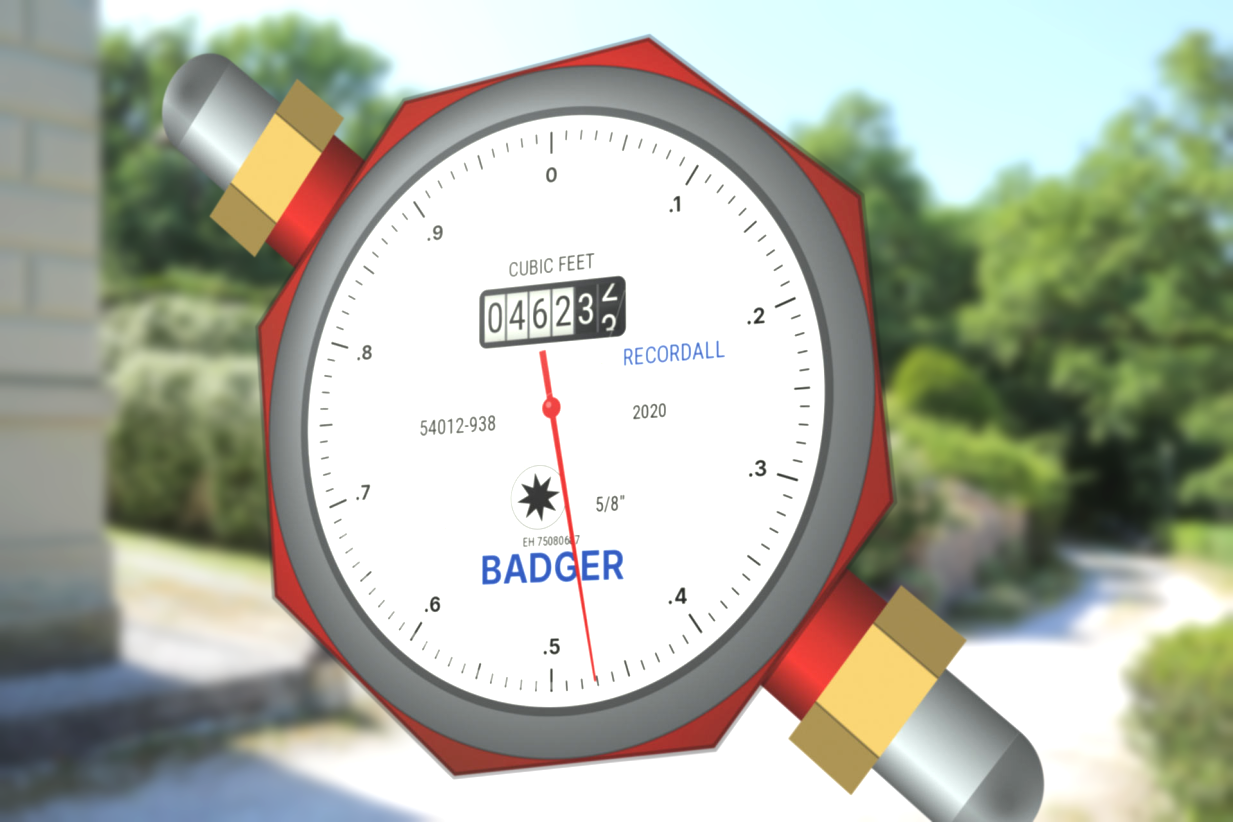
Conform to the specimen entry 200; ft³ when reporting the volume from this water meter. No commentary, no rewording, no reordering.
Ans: 46232.47; ft³
